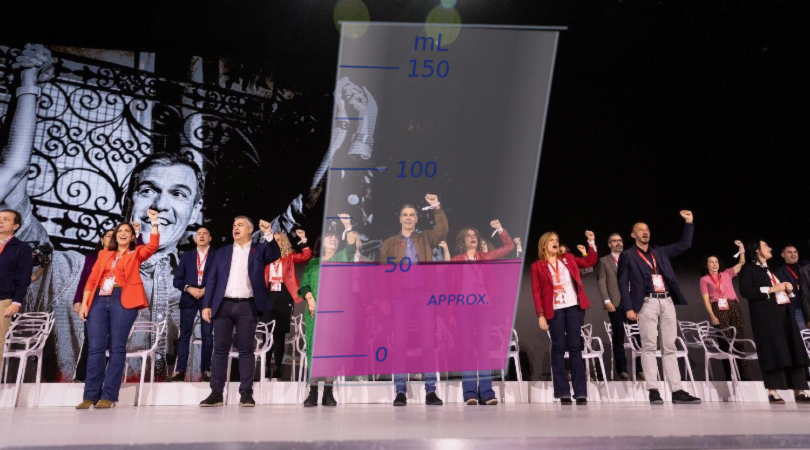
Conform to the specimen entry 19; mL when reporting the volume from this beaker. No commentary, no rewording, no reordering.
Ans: 50; mL
